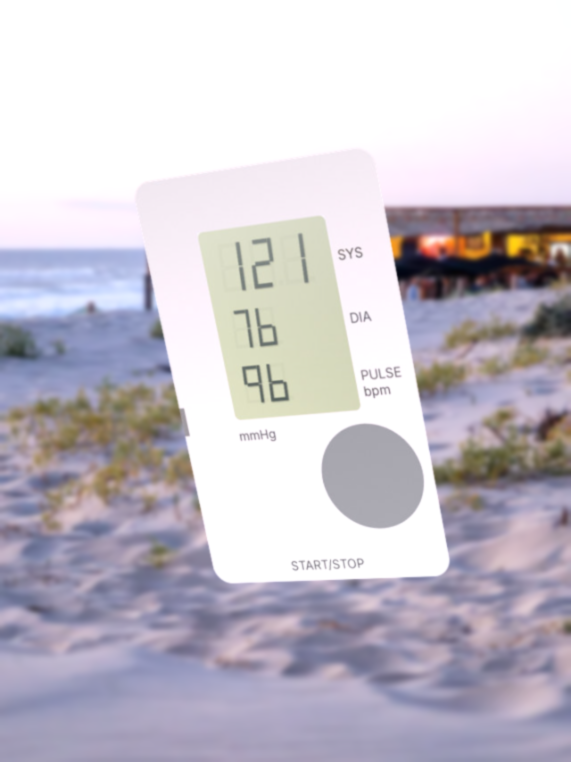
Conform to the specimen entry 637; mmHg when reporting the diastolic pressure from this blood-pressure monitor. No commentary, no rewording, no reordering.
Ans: 76; mmHg
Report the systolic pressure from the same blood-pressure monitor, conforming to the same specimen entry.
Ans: 121; mmHg
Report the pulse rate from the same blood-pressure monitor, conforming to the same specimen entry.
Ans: 96; bpm
